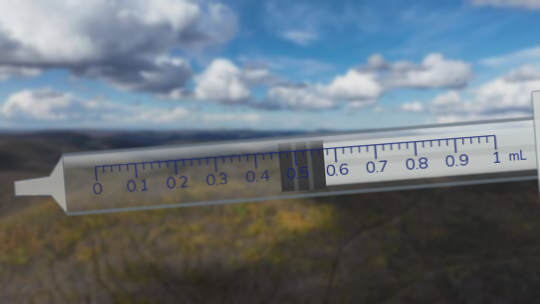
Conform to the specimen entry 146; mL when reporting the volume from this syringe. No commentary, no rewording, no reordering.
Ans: 0.46; mL
